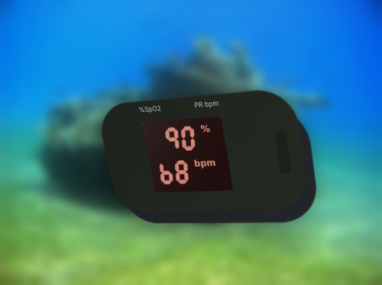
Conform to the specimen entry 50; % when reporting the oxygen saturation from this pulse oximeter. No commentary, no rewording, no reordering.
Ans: 90; %
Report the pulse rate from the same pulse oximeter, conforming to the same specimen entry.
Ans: 68; bpm
